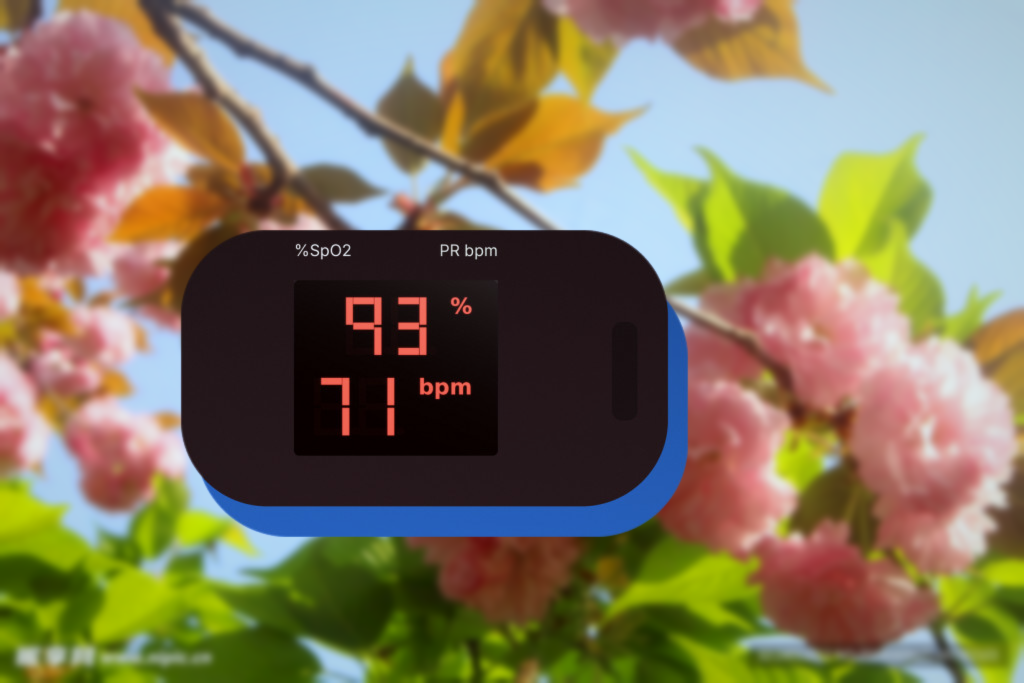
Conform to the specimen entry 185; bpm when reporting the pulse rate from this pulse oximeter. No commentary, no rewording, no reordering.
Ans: 71; bpm
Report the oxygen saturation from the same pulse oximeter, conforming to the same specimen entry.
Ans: 93; %
